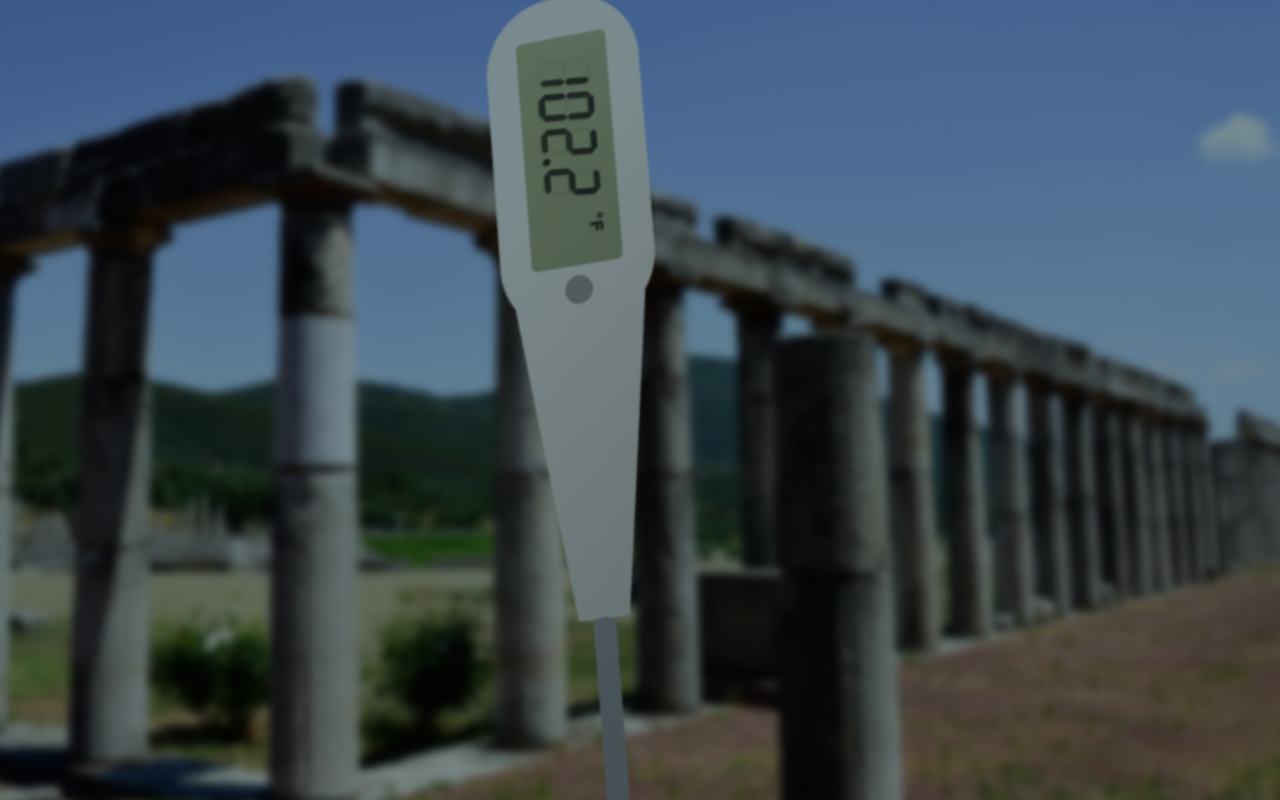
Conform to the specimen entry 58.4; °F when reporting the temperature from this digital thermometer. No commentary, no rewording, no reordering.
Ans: 102.2; °F
